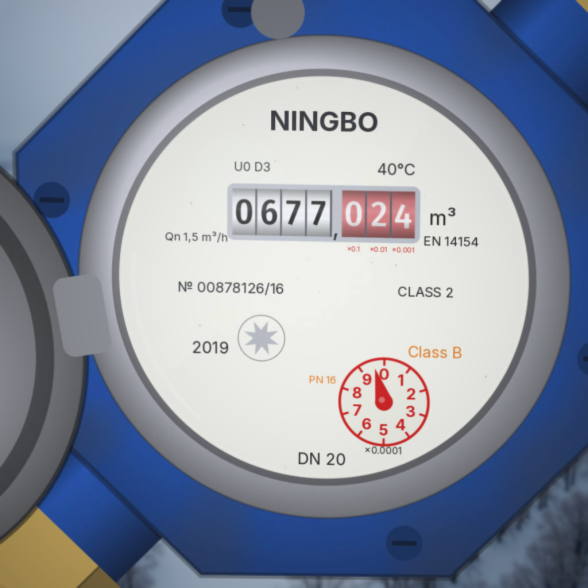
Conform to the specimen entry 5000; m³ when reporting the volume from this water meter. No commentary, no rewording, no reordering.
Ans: 677.0239; m³
